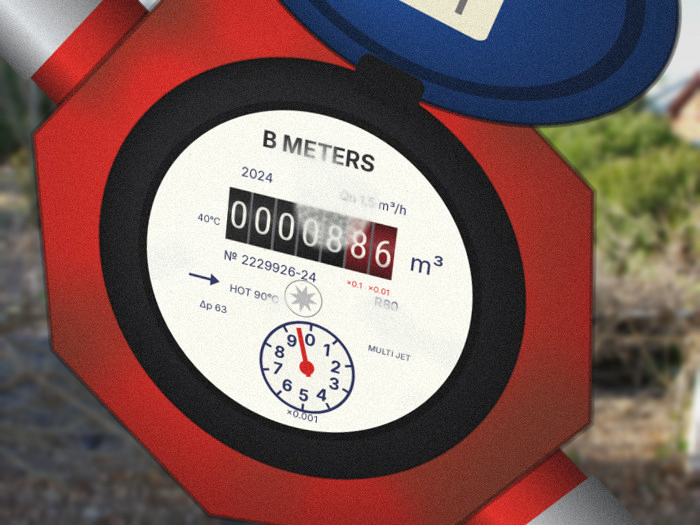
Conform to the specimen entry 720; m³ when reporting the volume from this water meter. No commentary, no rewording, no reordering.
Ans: 8.859; m³
